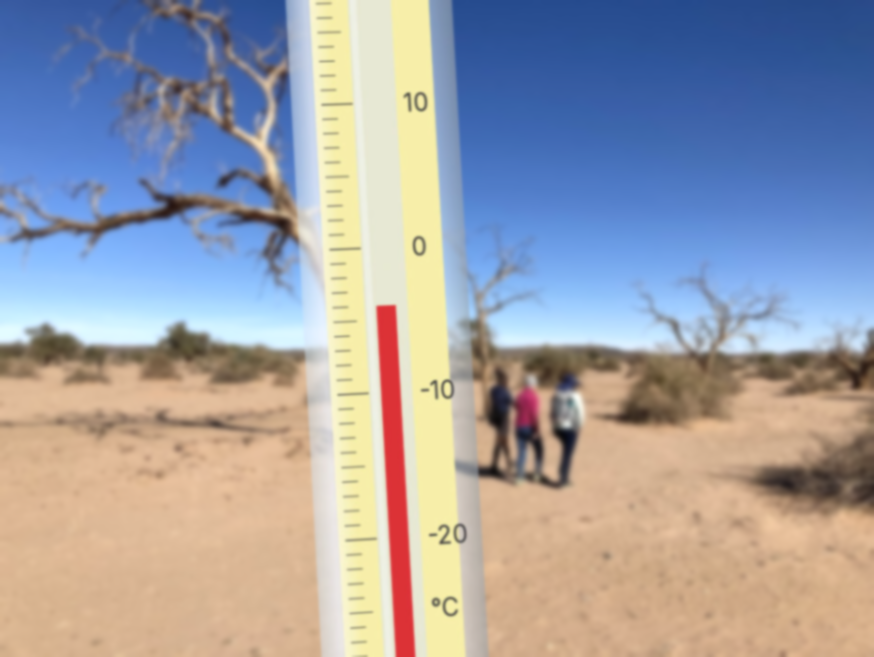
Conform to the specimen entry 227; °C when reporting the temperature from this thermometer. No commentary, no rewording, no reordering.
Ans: -4; °C
